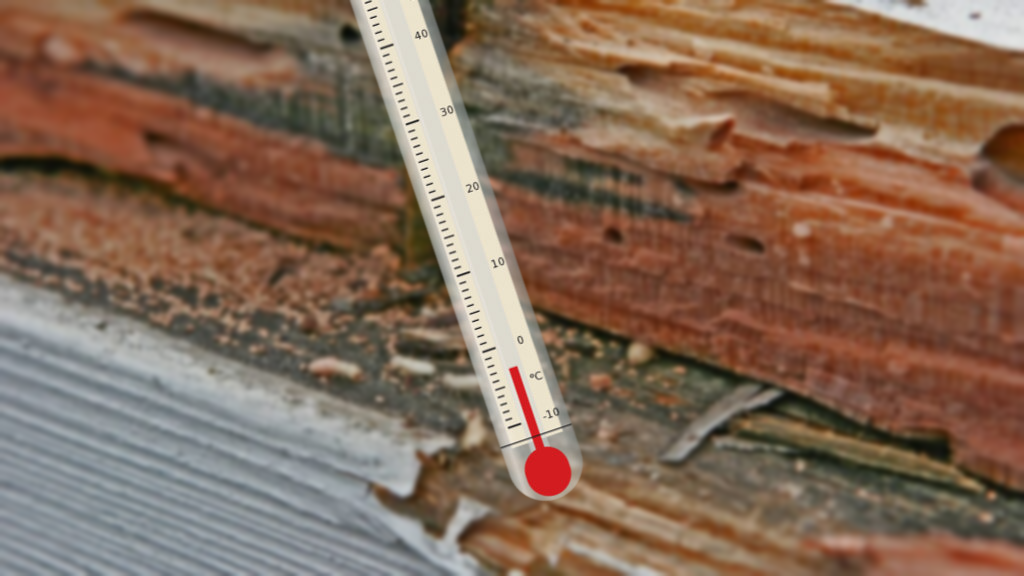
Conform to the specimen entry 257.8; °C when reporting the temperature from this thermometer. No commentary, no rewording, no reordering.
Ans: -3; °C
